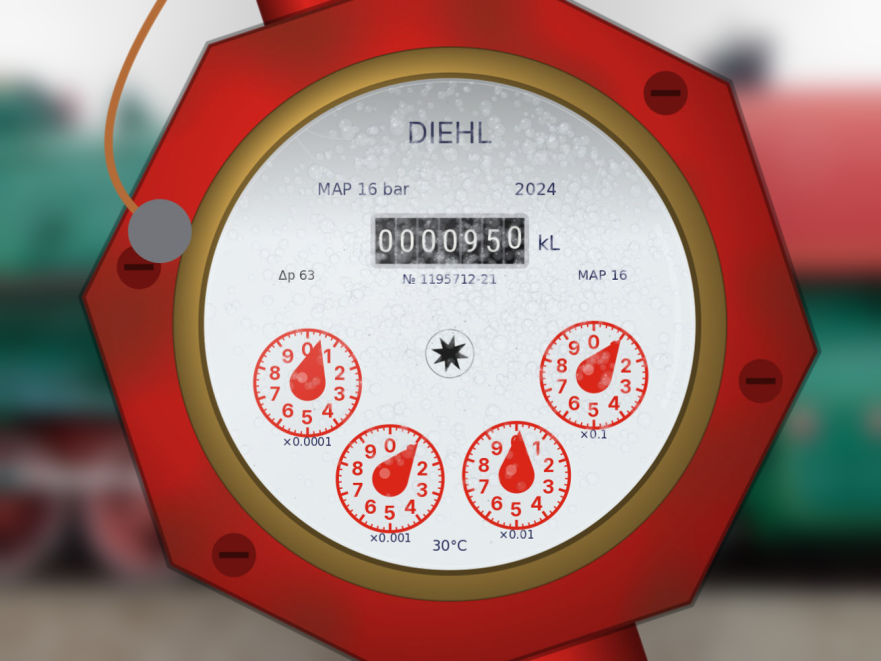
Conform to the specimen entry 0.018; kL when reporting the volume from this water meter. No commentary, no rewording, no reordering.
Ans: 950.1010; kL
